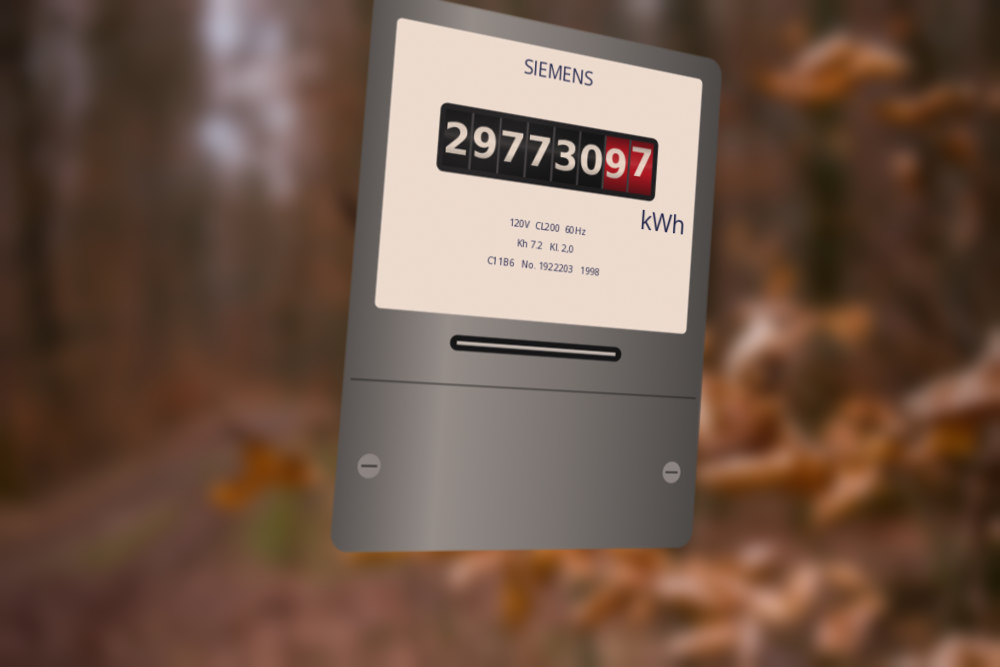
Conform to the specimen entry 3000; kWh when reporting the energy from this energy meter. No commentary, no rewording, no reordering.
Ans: 297730.97; kWh
